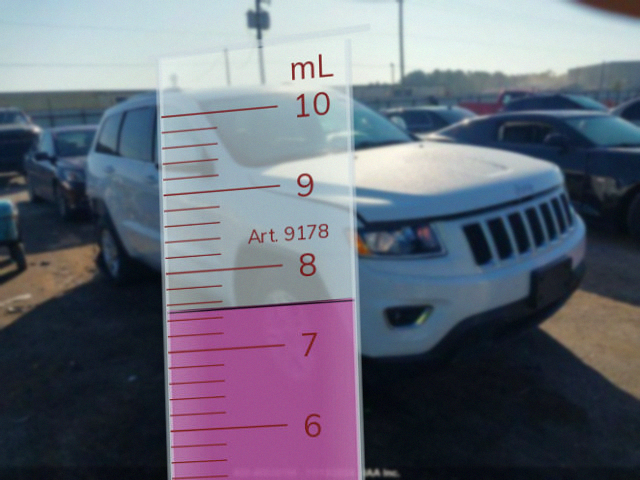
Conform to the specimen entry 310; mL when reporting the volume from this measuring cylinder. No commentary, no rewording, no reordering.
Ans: 7.5; mL
